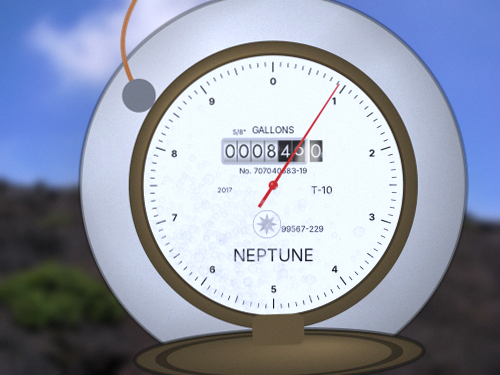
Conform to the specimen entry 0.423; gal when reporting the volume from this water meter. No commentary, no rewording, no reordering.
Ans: 8460.9; gal
